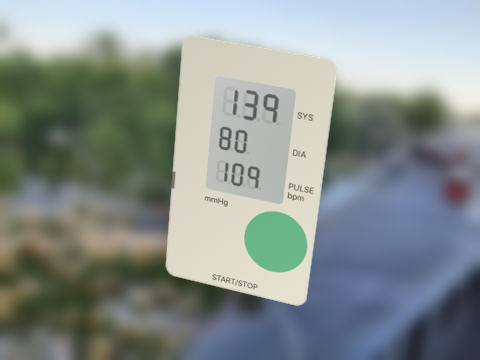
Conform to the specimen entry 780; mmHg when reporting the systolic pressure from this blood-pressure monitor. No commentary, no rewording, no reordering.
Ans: 139; mmHg
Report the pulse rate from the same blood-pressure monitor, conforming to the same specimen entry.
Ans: 109; bpm
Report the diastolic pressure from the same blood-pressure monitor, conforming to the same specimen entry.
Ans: 80; mmHg
